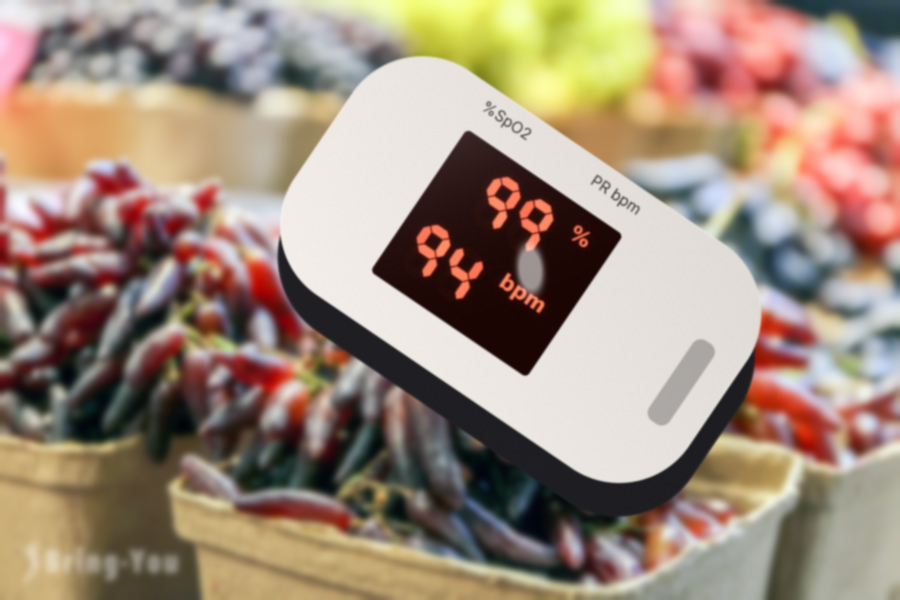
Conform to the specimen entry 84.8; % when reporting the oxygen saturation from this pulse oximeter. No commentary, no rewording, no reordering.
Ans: 99; %
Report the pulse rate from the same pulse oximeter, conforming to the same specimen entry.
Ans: 94; bpm
